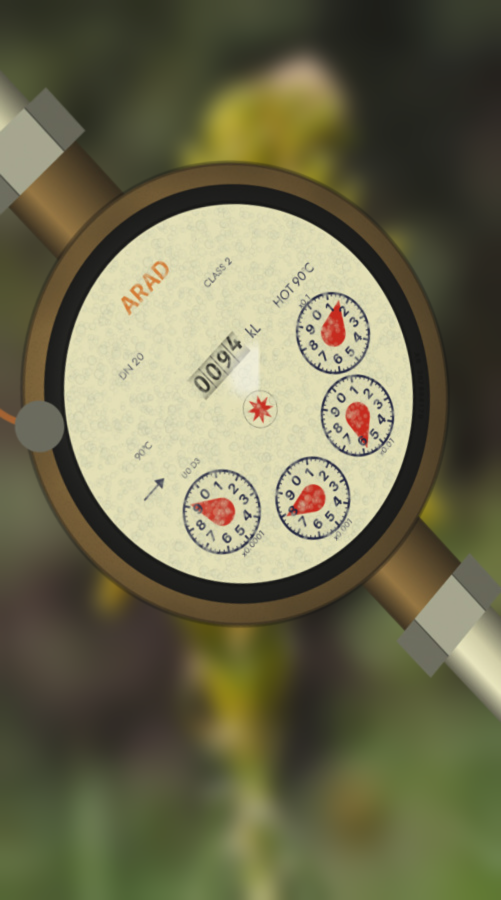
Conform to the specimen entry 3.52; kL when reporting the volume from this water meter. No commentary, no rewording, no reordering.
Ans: 94.1579; kL
